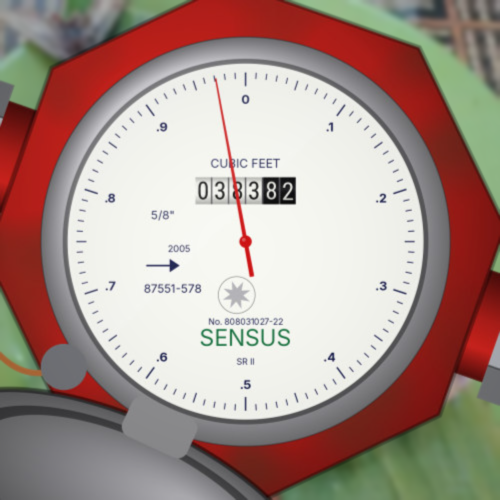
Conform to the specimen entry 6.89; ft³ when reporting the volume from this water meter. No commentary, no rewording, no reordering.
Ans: 38381.97; ft³
